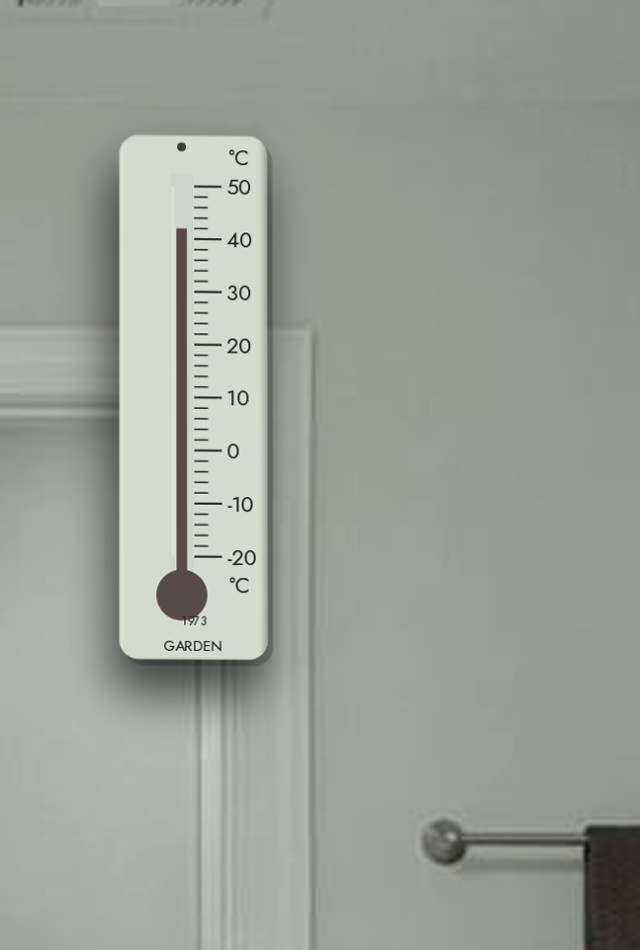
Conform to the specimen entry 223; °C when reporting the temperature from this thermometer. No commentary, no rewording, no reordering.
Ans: 42; °C
